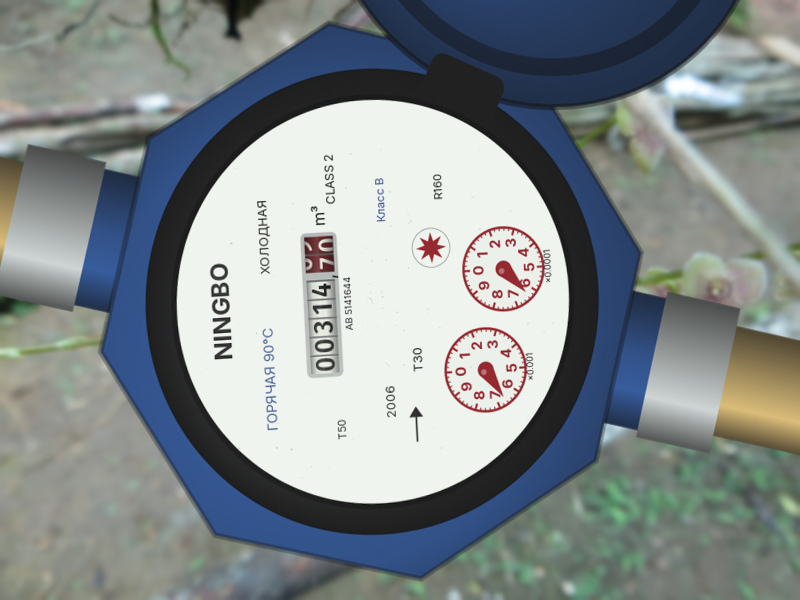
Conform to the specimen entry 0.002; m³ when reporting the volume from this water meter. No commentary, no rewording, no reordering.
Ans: 314.6966; m³
